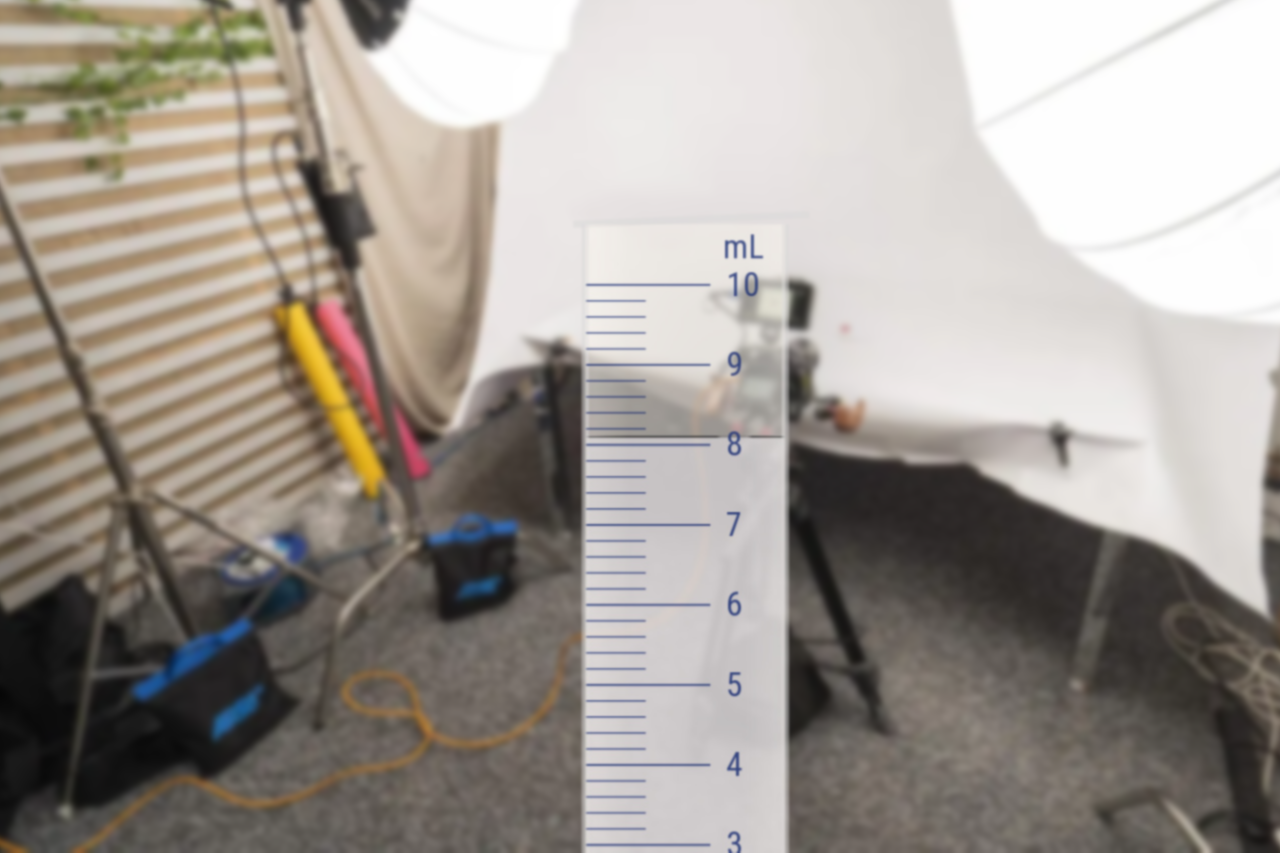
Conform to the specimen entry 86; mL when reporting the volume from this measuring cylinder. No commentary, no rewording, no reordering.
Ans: 8.1; mL
